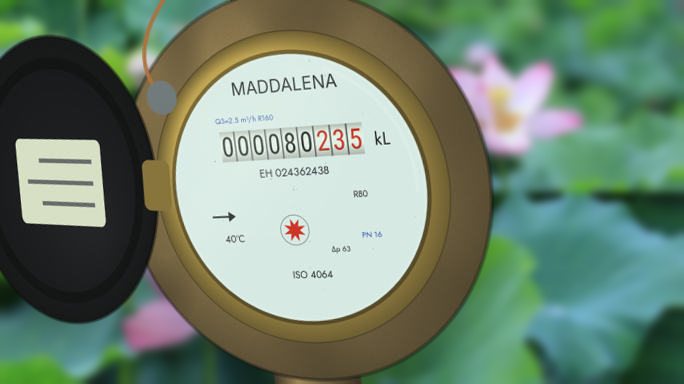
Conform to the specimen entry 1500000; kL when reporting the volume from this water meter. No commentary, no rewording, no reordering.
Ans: 80.235; kL
